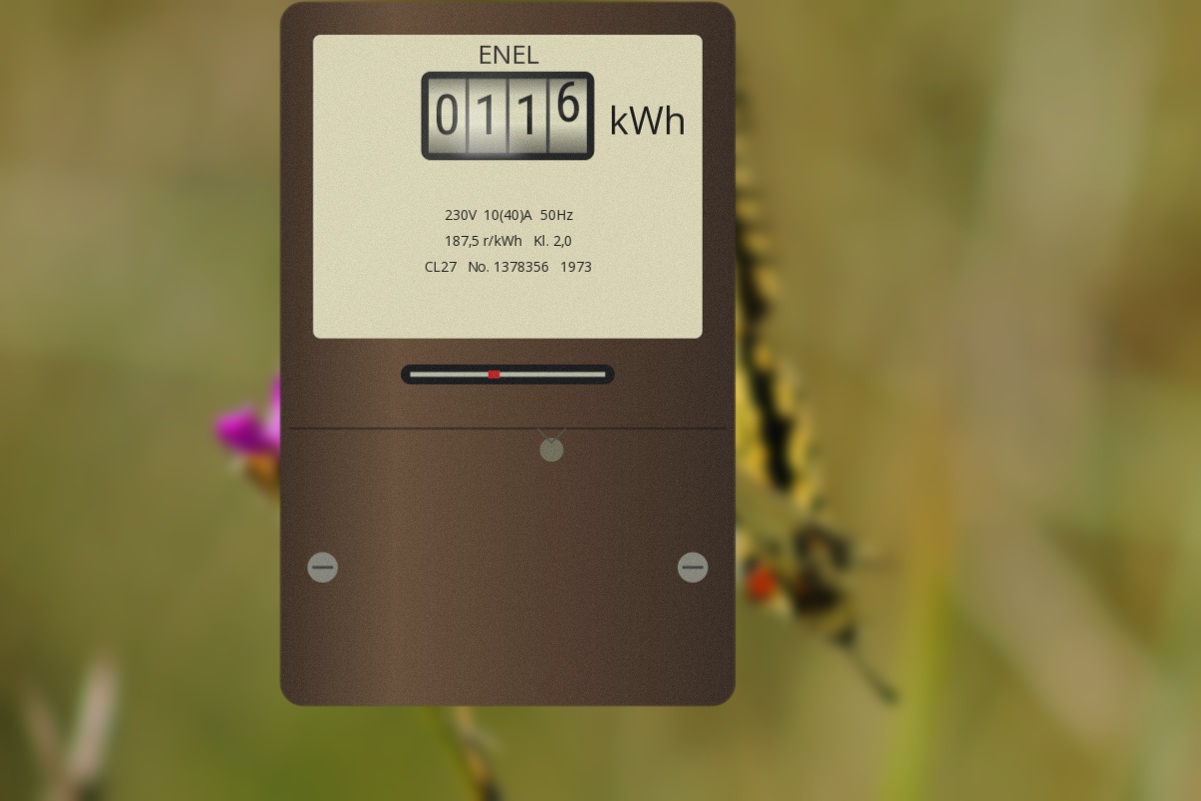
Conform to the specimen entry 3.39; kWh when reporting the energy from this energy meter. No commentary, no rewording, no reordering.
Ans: 116; kWh
